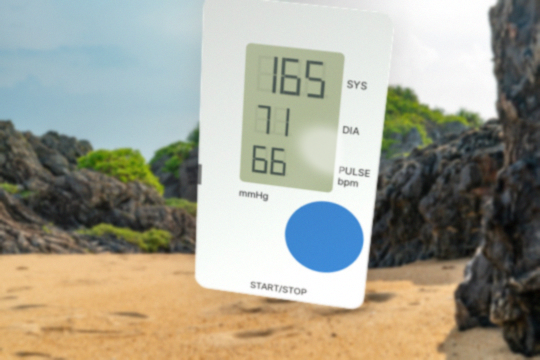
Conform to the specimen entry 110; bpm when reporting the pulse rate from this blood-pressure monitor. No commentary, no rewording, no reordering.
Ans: 66; bpm
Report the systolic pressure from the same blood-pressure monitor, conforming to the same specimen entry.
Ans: 165; mmHg
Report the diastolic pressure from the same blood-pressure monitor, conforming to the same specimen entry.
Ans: 71; mmHg
